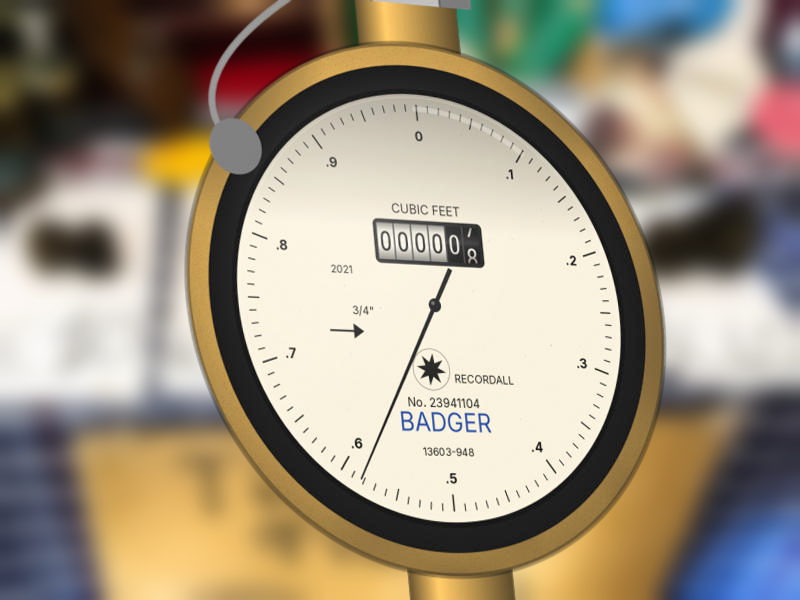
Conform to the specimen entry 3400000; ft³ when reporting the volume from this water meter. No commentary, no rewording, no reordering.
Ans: 7.58; ft³
